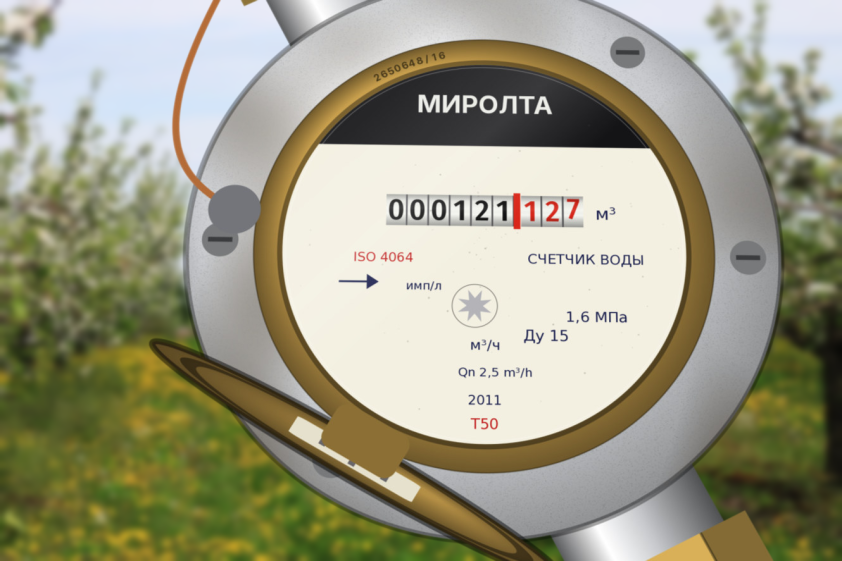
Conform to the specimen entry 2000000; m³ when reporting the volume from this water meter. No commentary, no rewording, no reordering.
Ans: 121.127; m³
